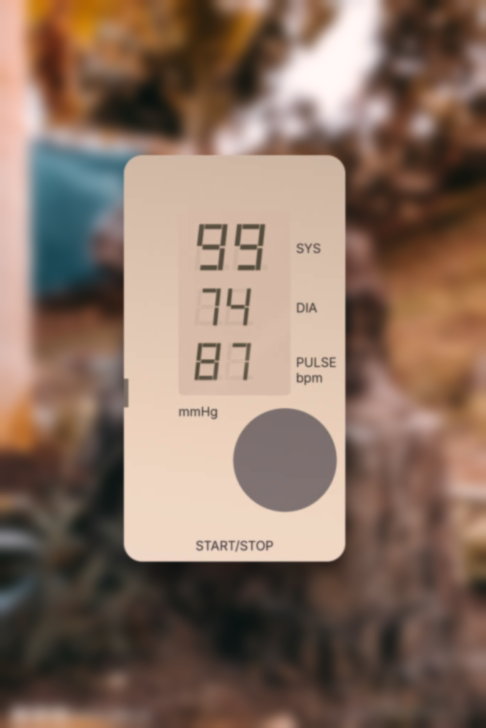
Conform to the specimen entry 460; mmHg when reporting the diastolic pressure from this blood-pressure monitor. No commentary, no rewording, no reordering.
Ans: 74; mmHg
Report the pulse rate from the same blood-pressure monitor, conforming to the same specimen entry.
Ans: 87; bpm
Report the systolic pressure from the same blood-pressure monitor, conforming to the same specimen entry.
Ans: 99; mmHg
